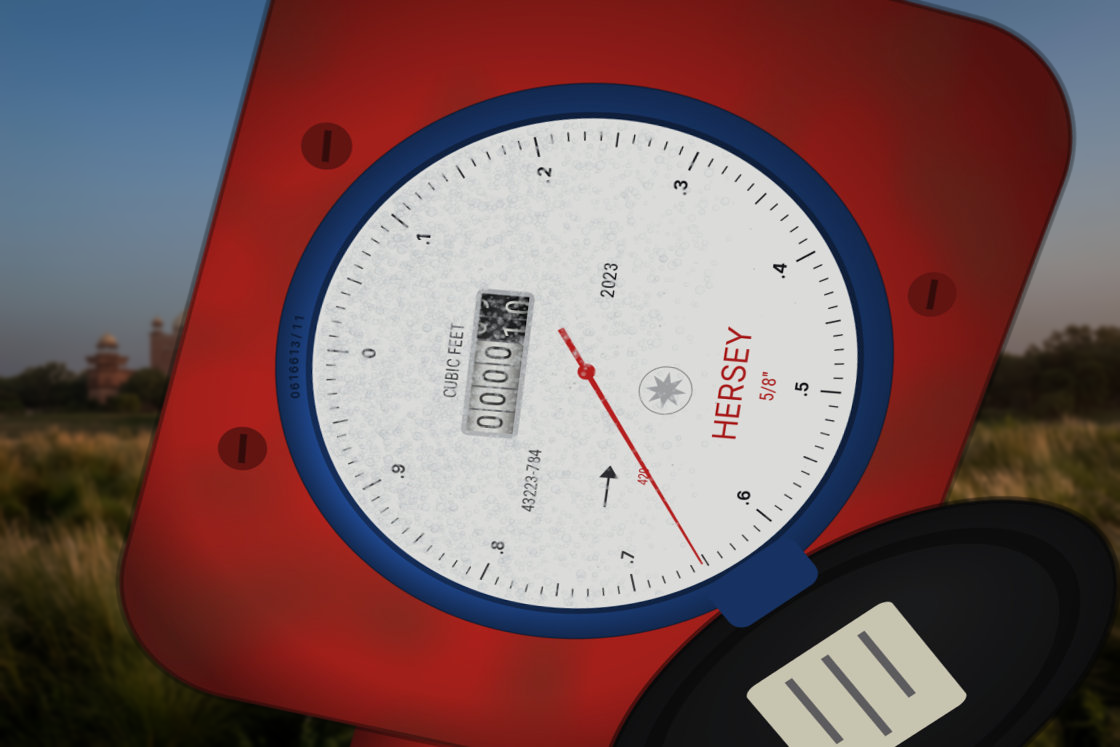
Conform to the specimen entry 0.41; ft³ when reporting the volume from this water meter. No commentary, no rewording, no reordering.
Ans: 9.65; ft³
